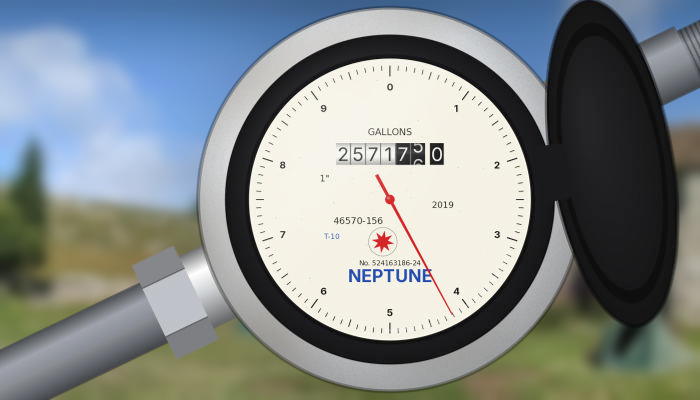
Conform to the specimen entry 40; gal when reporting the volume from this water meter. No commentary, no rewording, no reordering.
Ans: 2571754.2; gal
